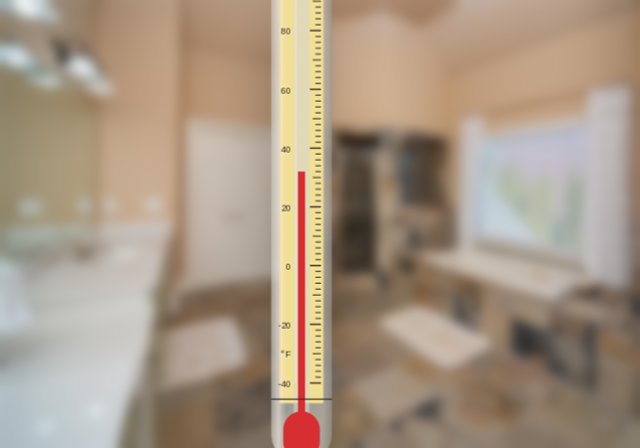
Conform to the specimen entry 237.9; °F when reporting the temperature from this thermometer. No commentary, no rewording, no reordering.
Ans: 32; °F
